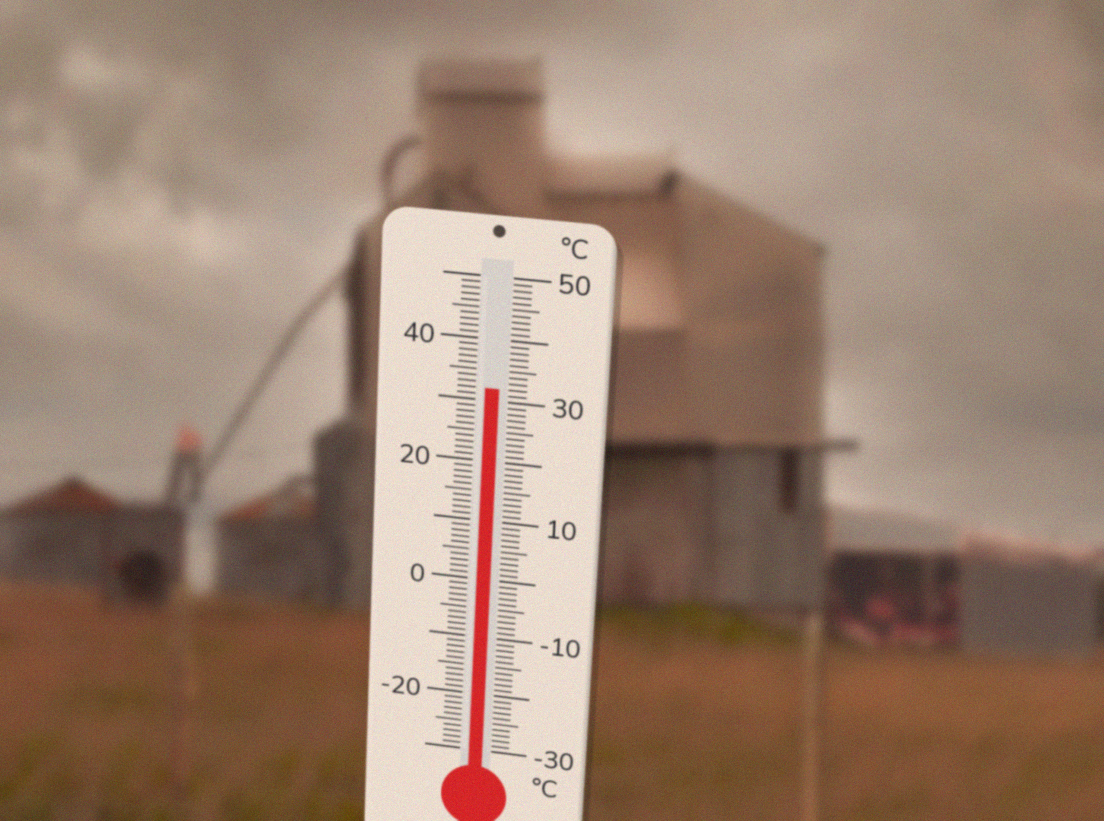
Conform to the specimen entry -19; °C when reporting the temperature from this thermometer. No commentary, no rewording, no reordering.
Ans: 32; °C
